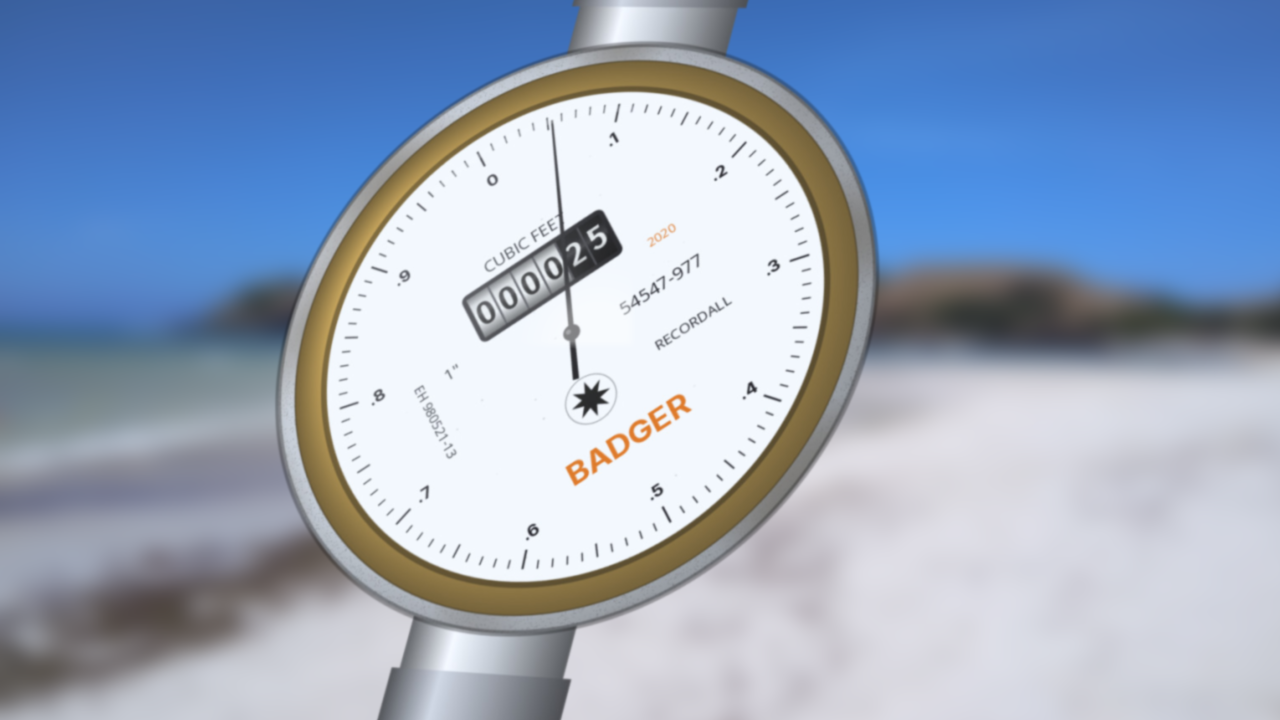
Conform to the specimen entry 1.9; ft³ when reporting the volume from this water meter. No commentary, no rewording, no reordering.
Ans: 25.05; ft³
